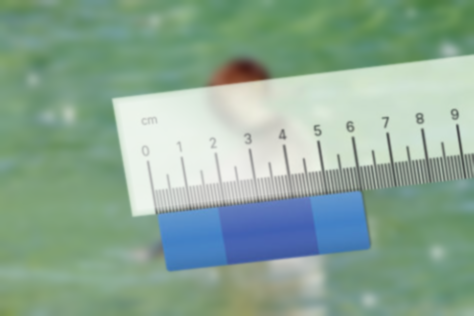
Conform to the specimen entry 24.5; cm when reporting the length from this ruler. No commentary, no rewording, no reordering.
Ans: 6; cm
